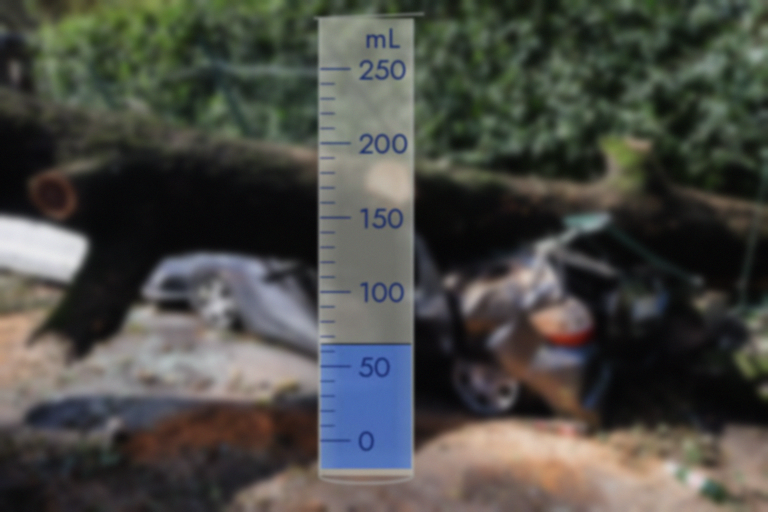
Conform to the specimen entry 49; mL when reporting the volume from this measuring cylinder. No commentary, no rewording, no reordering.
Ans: 65; mL
